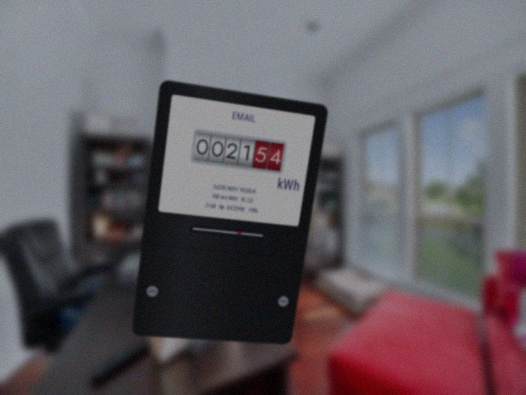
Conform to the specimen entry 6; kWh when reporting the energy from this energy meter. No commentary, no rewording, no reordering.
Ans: 21.54; kWh
